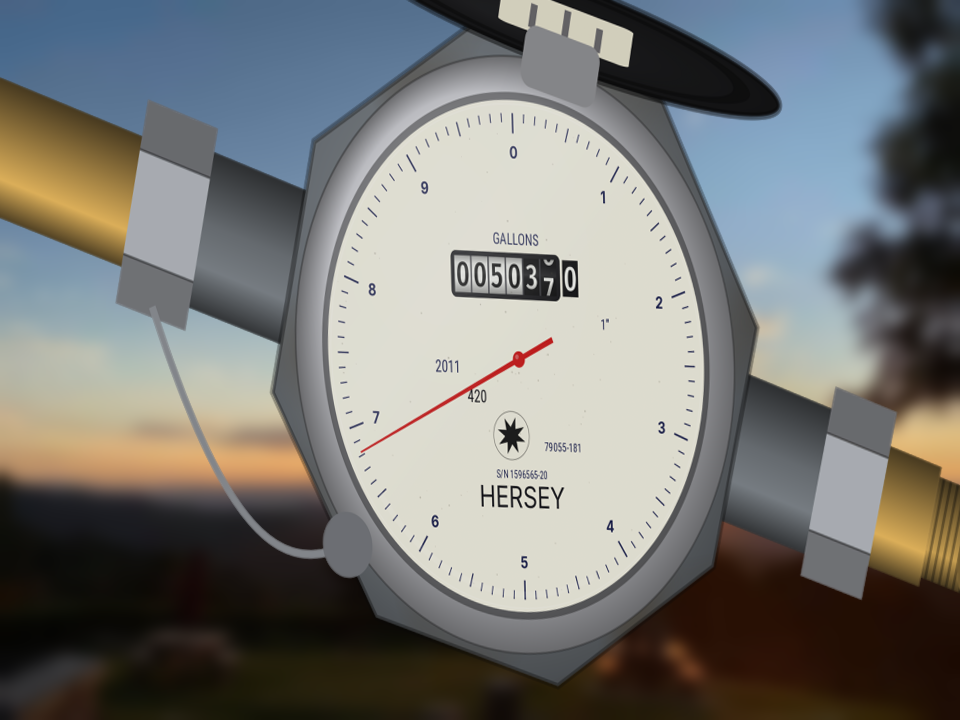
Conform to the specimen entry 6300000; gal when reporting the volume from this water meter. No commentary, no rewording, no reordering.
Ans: 50366.8; gal
